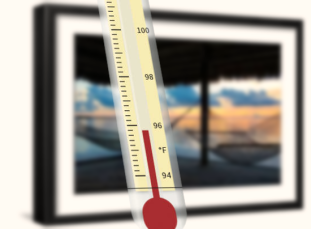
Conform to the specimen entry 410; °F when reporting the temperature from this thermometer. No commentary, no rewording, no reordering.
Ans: 95.8; °F
